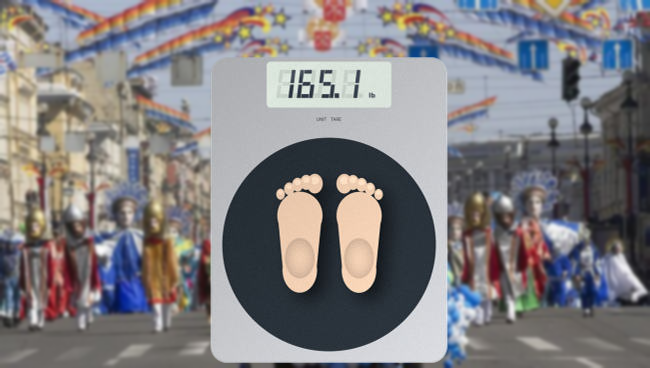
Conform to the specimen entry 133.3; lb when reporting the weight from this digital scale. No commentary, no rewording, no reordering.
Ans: 165.1; lb
